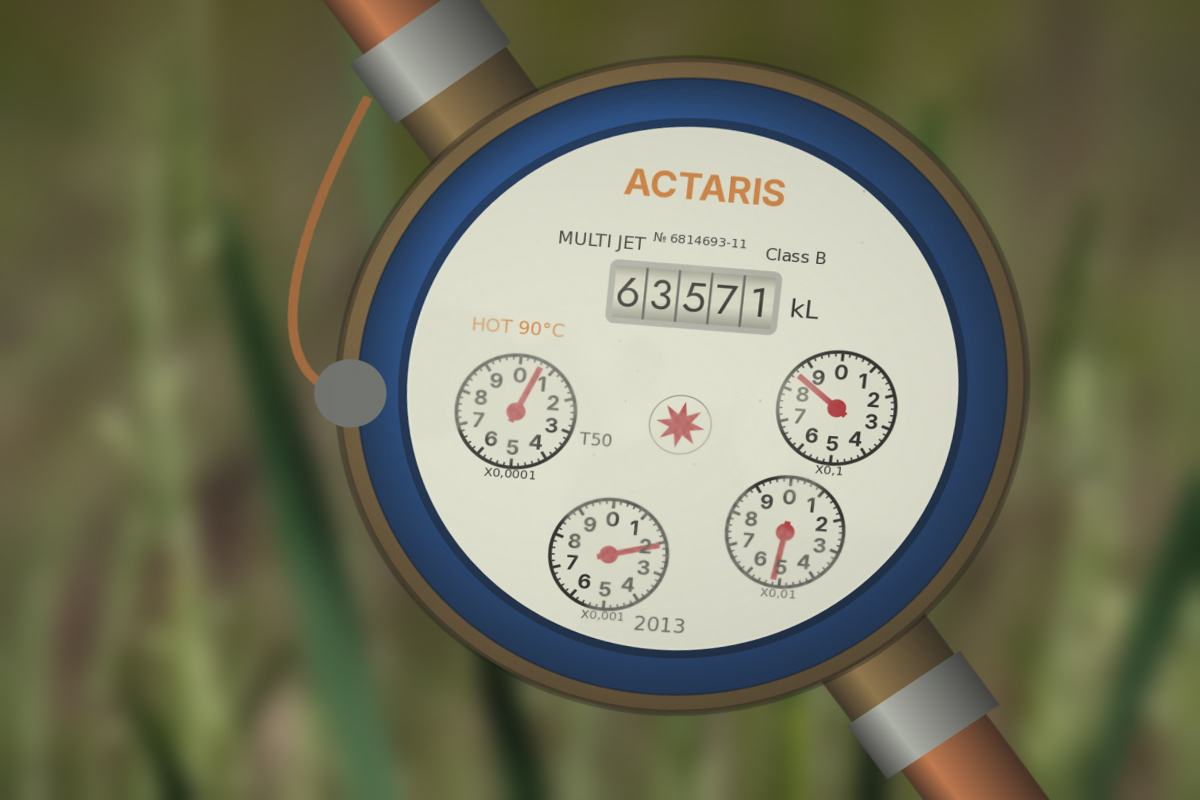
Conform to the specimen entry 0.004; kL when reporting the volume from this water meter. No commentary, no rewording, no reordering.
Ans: 63571.8520; kL
